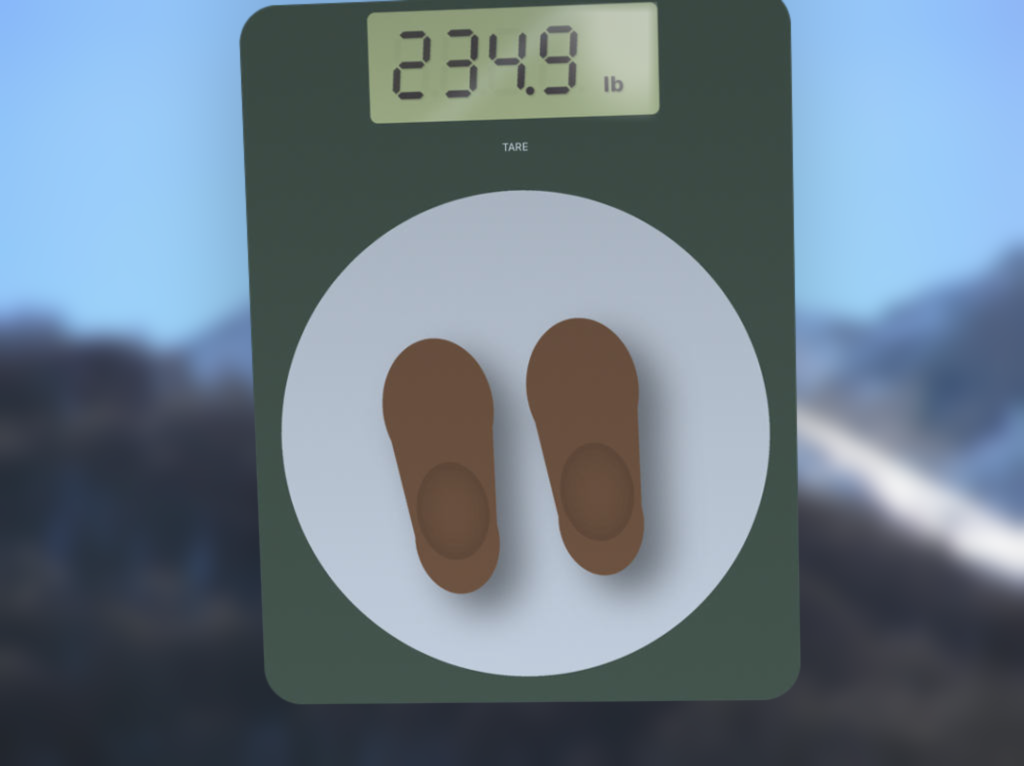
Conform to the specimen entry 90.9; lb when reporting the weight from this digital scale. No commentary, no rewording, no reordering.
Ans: 234.9; lb
